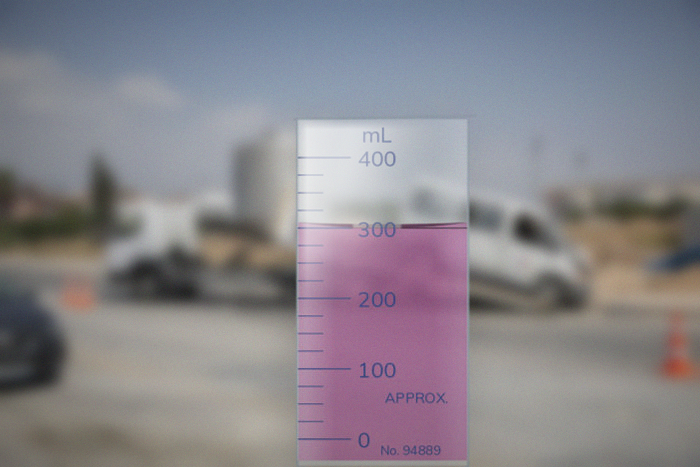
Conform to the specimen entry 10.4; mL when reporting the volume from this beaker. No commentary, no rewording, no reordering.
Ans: 300; mL
